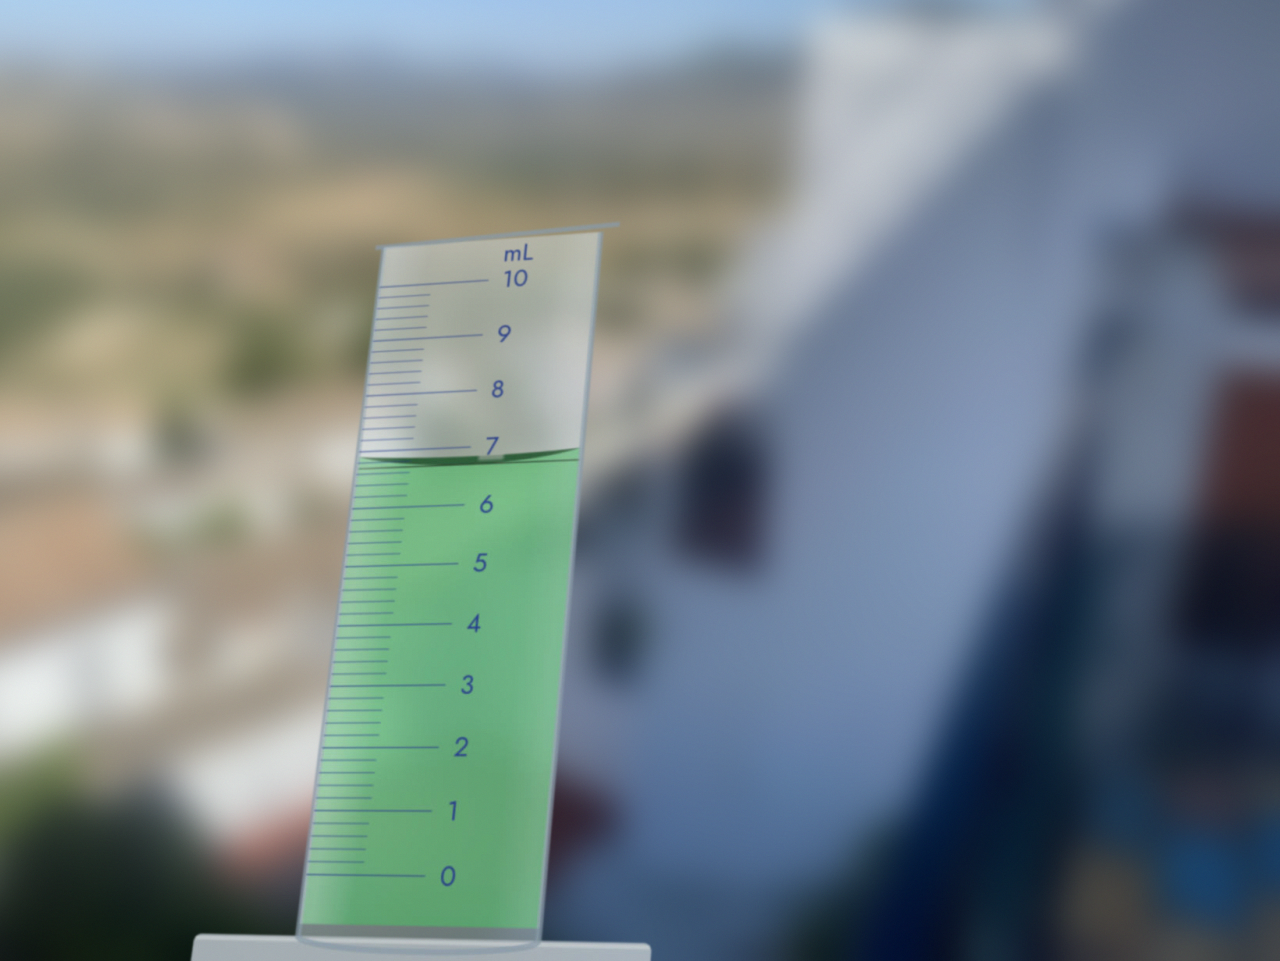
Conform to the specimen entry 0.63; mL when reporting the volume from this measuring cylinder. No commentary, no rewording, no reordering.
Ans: 6.7; mL
